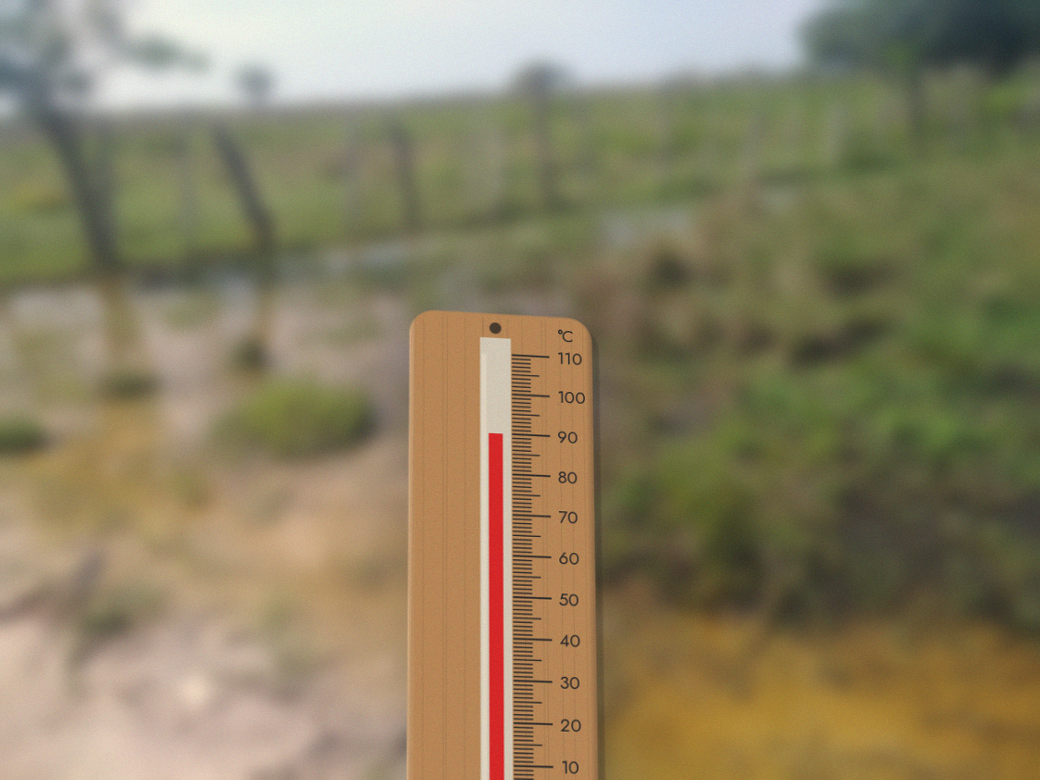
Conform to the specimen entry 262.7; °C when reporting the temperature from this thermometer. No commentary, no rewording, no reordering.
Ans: 90; °C
